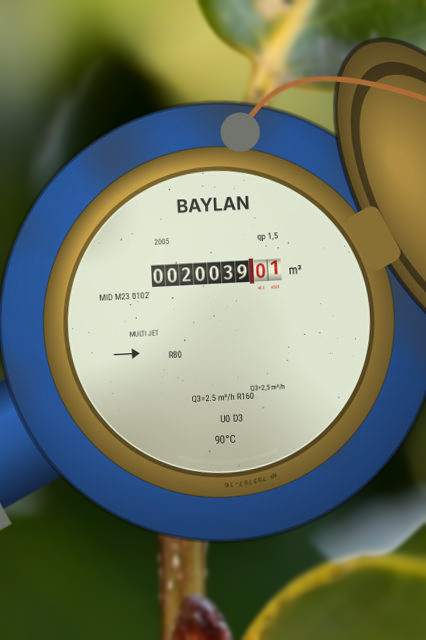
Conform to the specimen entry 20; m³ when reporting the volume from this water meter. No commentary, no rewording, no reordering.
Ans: 20039.01; m³
